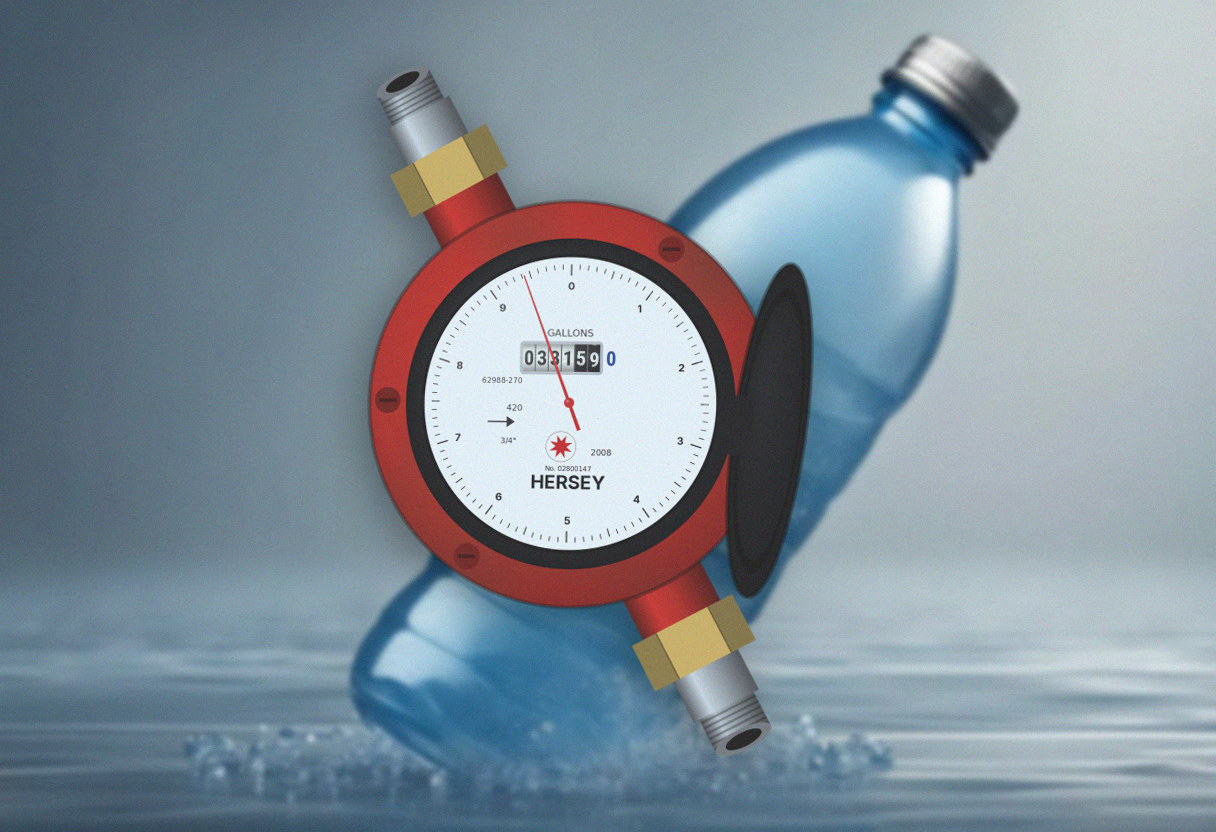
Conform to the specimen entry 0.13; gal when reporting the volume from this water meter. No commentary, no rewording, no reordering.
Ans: 331589.4; gal
